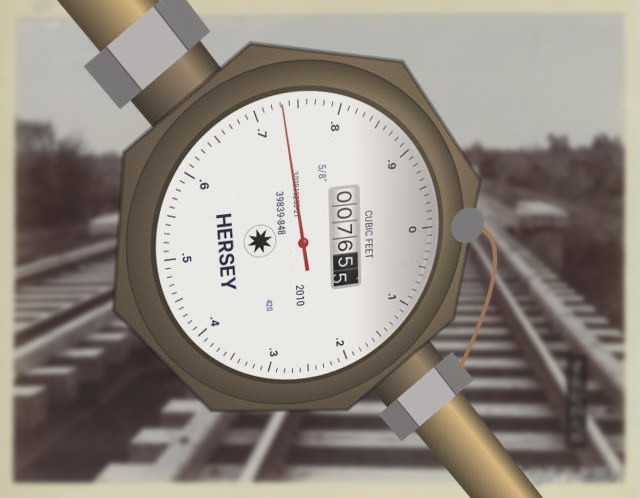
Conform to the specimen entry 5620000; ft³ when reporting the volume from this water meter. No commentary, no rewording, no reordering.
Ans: 7654.73; ft³
